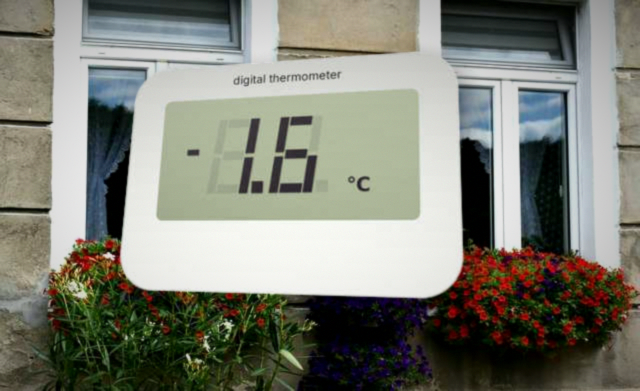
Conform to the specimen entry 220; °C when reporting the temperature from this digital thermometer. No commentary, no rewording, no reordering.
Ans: -1.6; °C
